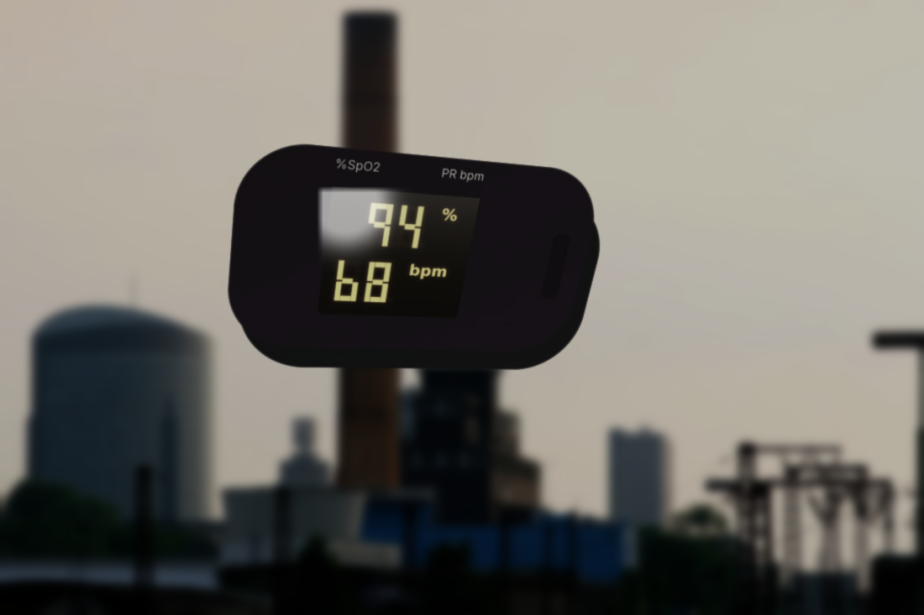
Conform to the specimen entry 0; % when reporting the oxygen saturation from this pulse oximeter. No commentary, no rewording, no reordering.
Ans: 94; %
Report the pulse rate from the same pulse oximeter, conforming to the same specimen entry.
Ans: 68; bpm
